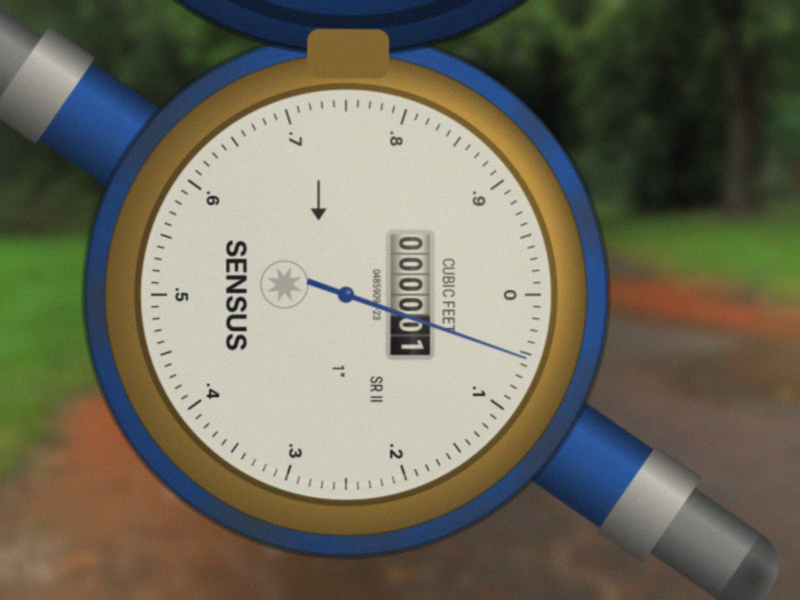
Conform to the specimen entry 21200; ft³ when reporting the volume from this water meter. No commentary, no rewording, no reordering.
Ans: 1.05; ft³
